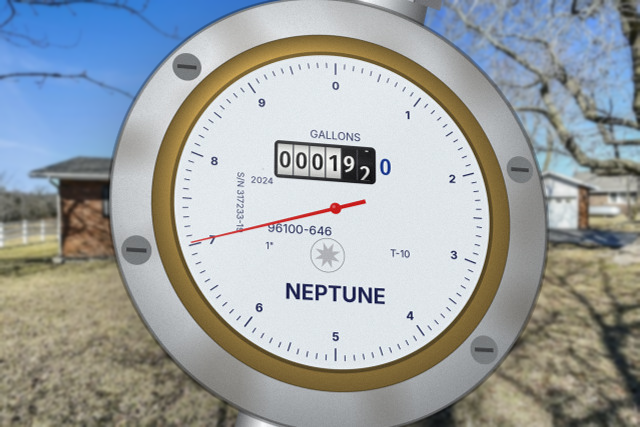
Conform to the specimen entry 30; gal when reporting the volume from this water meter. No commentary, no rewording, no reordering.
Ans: 1917.0; gal
